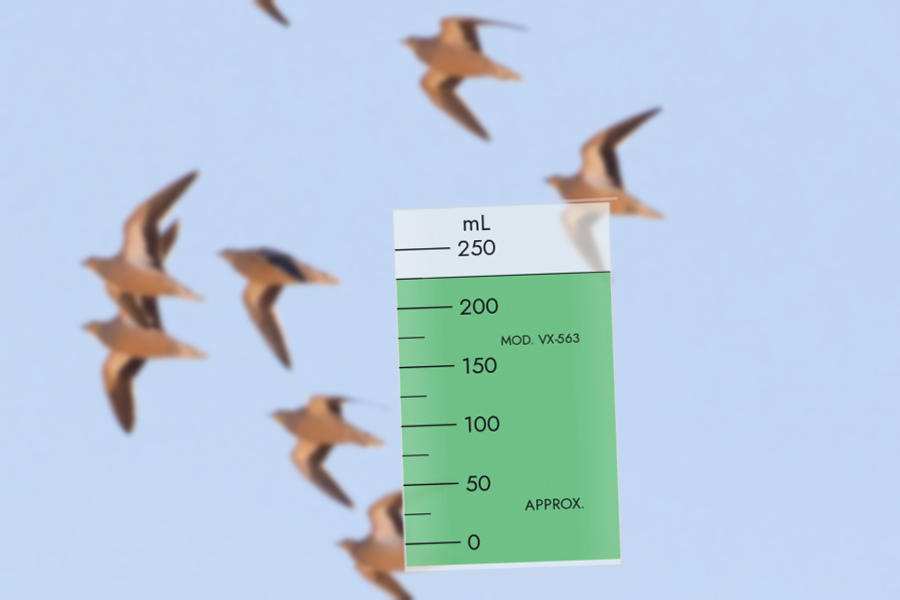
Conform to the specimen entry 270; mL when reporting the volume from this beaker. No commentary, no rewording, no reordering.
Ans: 225; mL
